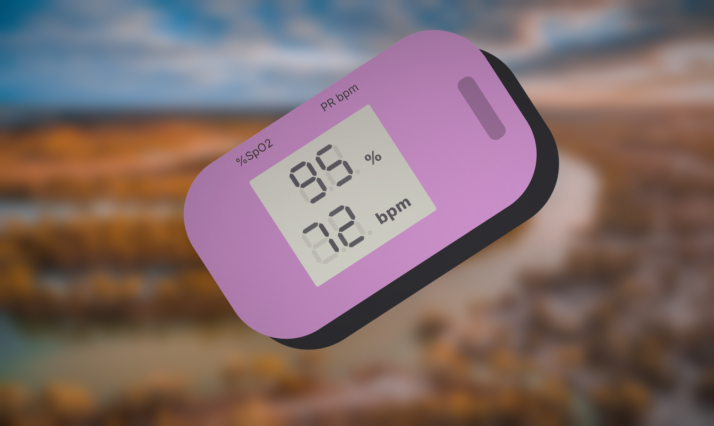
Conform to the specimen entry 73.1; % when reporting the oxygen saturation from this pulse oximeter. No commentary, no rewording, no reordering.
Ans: 95; %
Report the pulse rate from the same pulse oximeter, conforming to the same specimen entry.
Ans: 72; bpm
